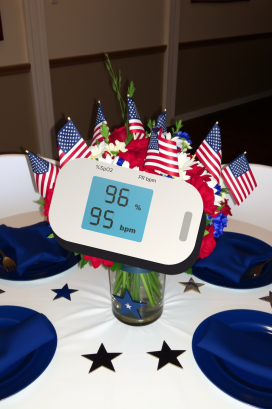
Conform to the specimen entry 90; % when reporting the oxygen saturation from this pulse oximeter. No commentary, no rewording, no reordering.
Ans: 96; %
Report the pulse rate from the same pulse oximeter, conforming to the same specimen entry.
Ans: 95; bpm
